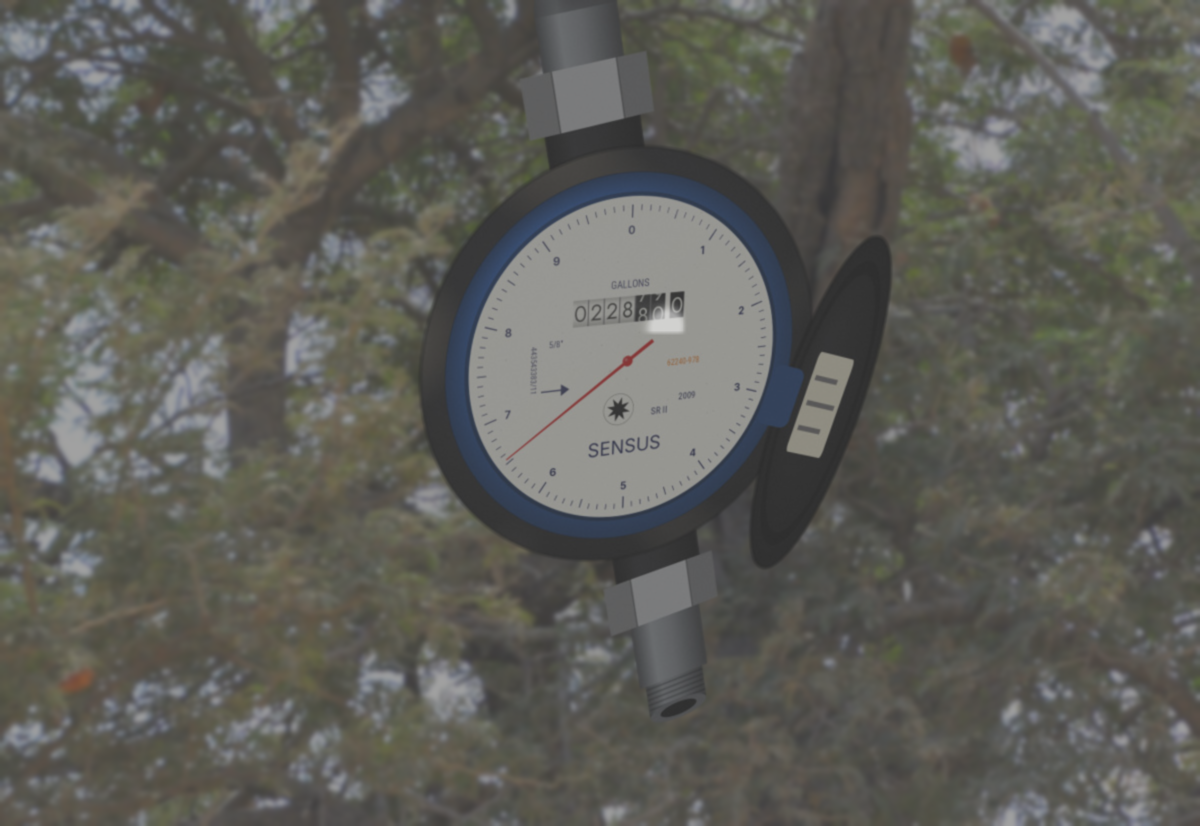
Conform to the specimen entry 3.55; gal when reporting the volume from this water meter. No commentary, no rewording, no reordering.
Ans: 228796.5; gal
